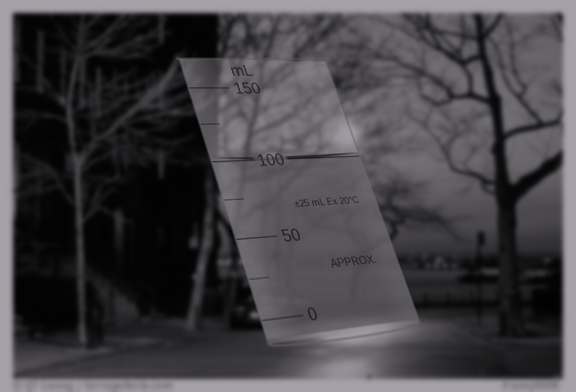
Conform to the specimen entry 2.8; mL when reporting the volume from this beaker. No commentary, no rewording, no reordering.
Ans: 100; mL
